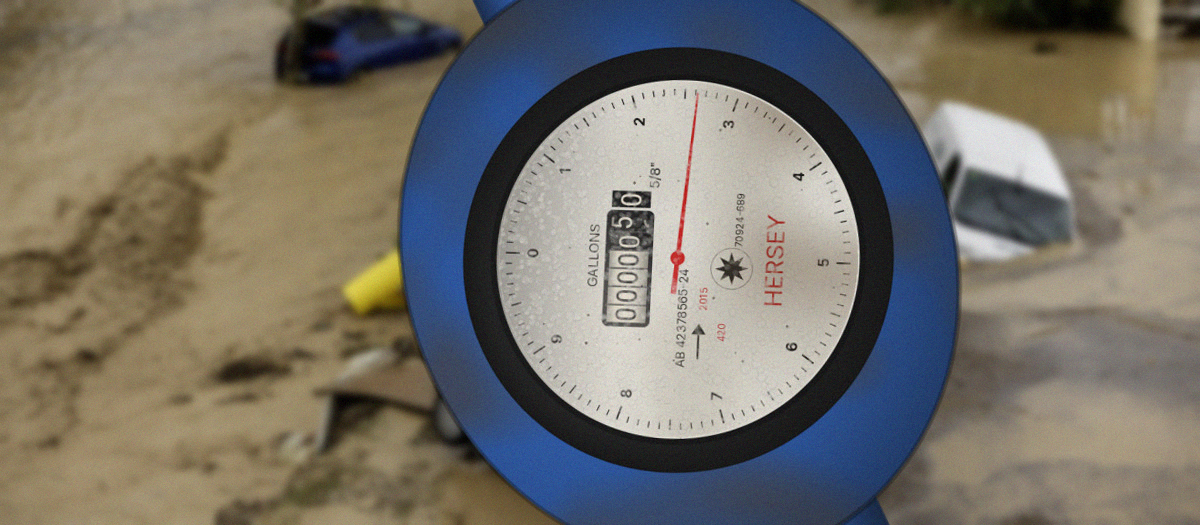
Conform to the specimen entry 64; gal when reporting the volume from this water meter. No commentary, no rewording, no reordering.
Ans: 52.6; gal
